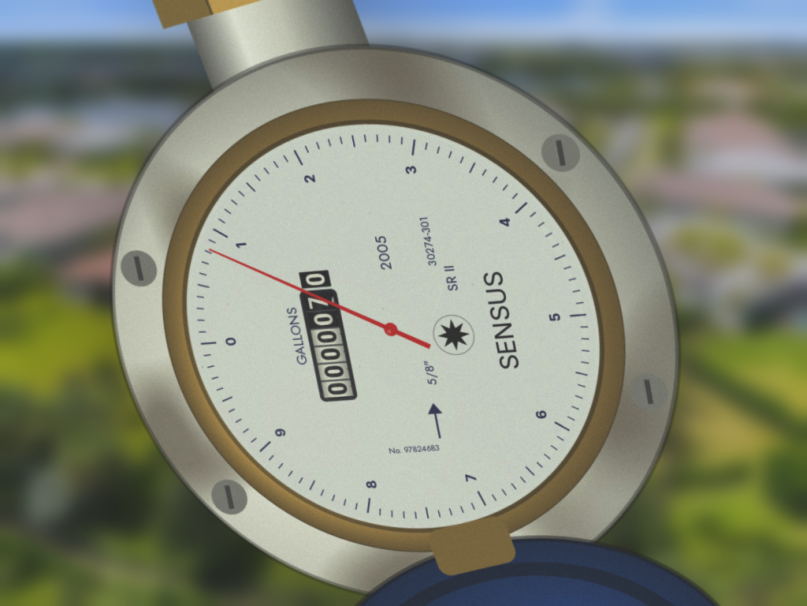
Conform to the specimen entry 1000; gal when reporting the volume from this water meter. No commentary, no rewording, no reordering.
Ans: 70.8; gal
